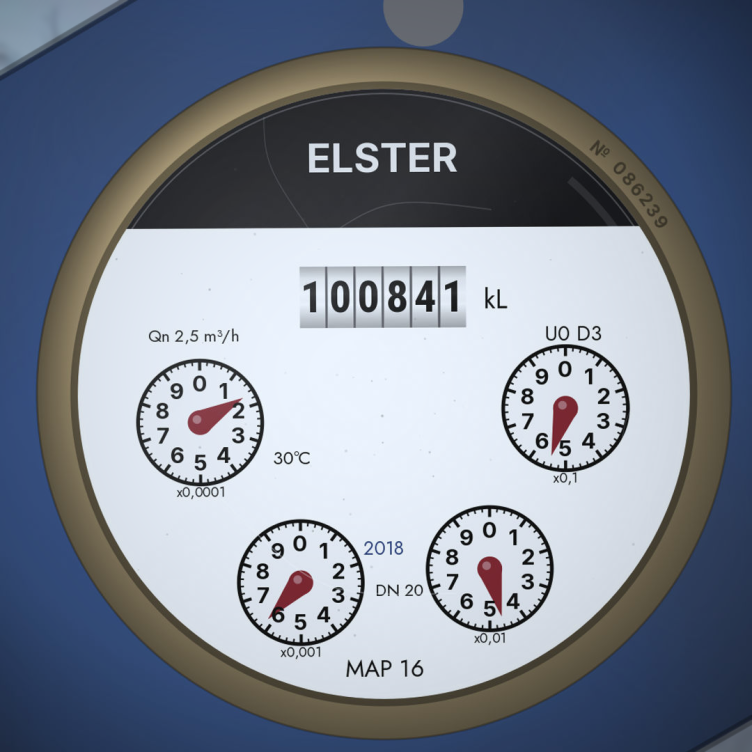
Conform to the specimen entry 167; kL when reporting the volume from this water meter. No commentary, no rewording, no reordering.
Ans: 100841.5461; kL
